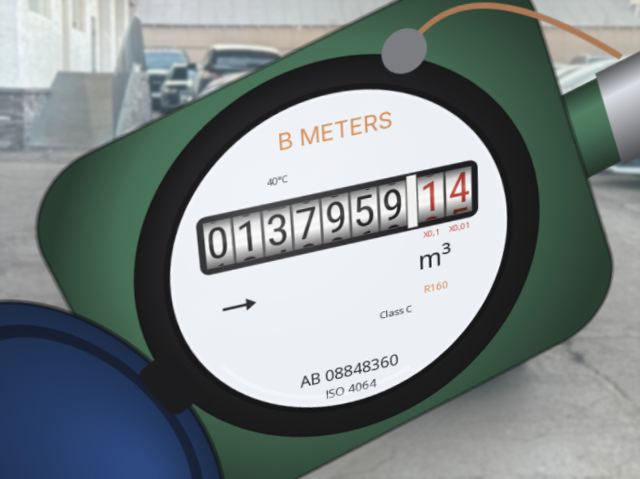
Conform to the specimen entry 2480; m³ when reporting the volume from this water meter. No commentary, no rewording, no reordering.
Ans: 137959.14; m³
